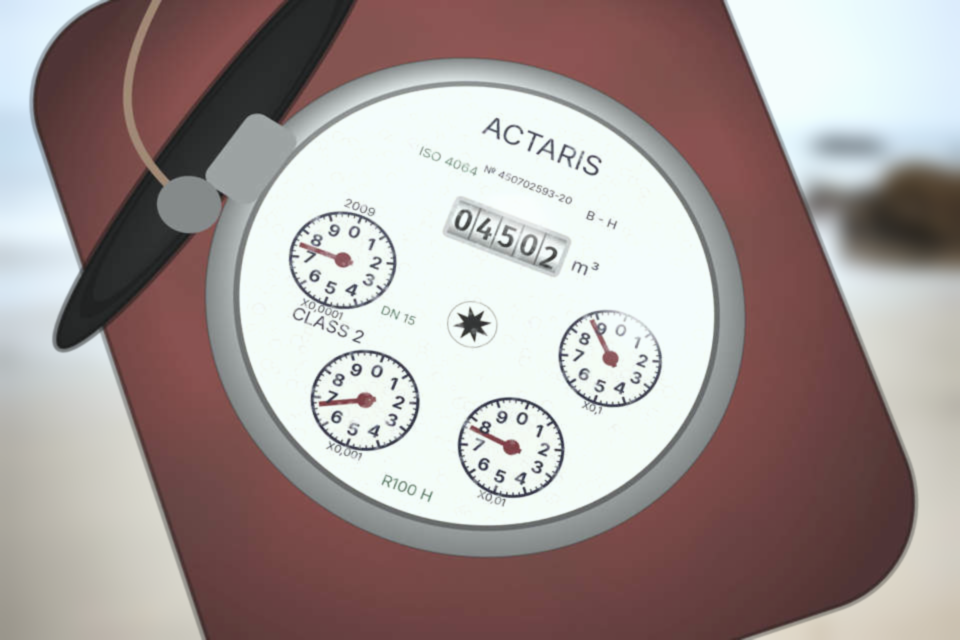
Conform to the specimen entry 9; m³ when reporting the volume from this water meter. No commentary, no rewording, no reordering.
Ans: 4501.8767; m³
